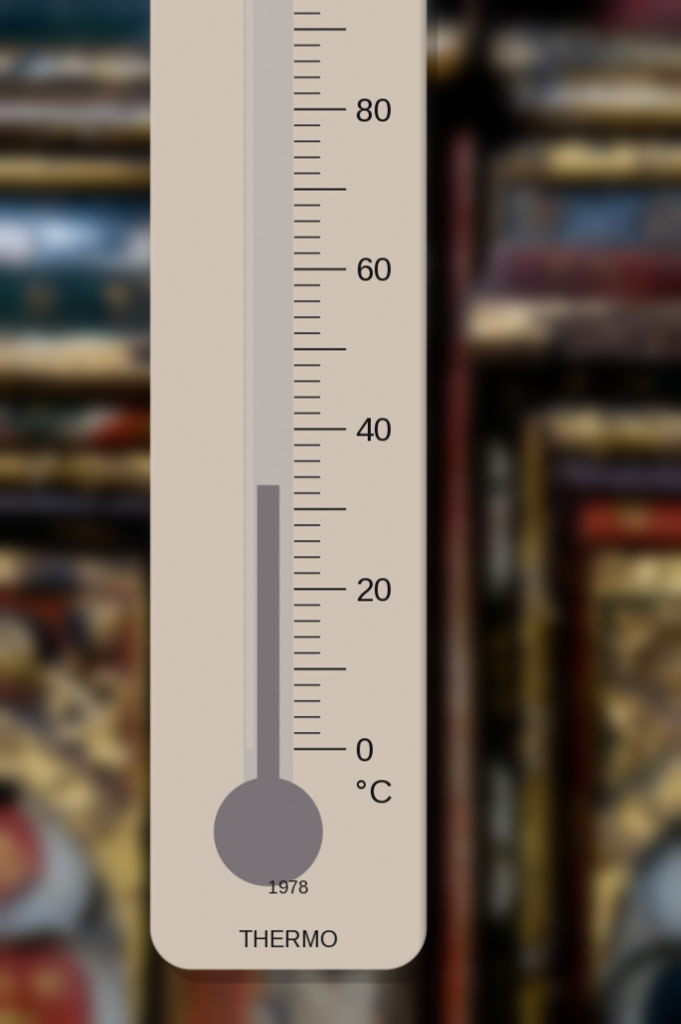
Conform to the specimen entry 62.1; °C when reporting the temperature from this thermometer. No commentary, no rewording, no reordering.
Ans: 33; °C
